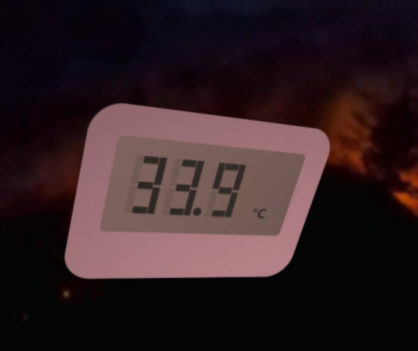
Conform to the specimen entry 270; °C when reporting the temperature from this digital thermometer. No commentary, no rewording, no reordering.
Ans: 33.9; °C
